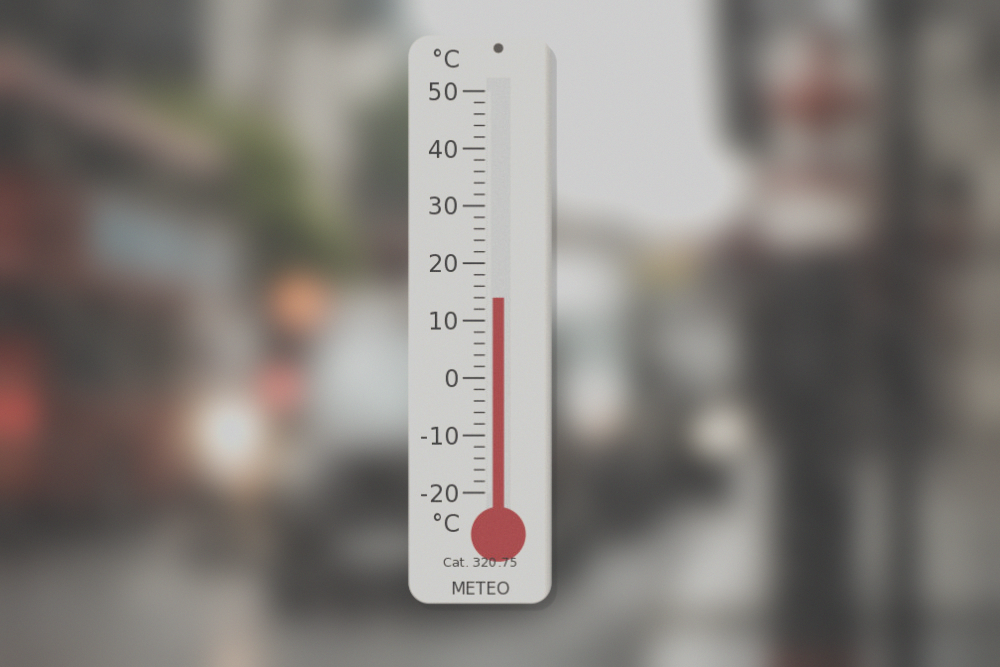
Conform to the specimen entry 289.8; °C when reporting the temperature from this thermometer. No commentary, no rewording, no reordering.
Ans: 14; °C
